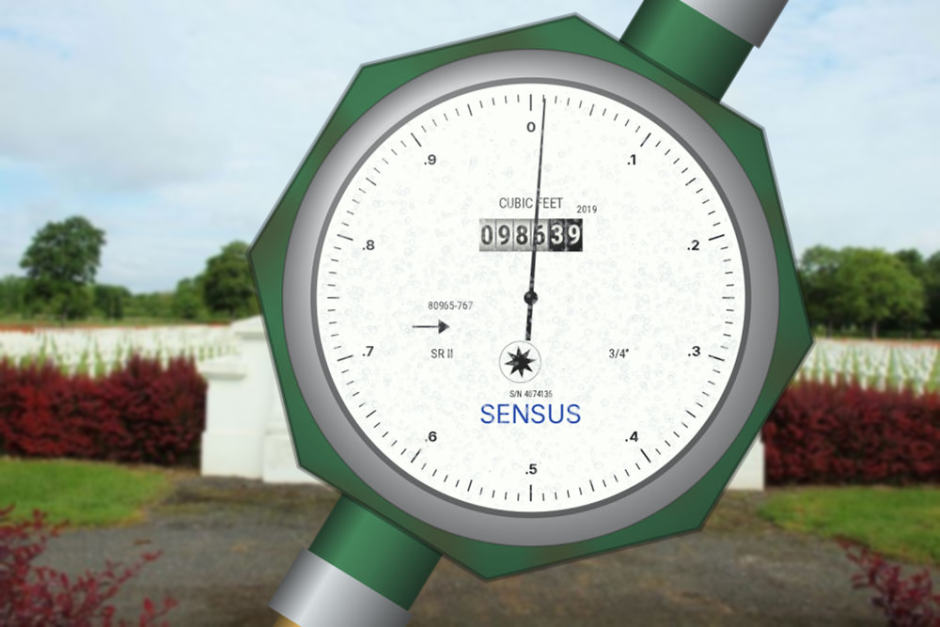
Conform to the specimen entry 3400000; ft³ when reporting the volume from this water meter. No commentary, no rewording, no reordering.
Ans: 98639.01; ft³
